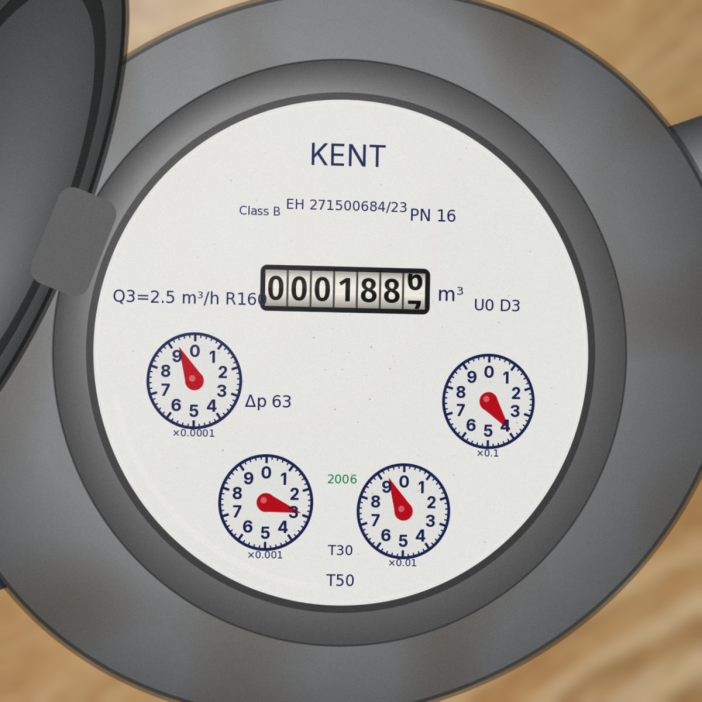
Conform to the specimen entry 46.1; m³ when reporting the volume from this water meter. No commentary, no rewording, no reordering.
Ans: 1886.3929; m³
